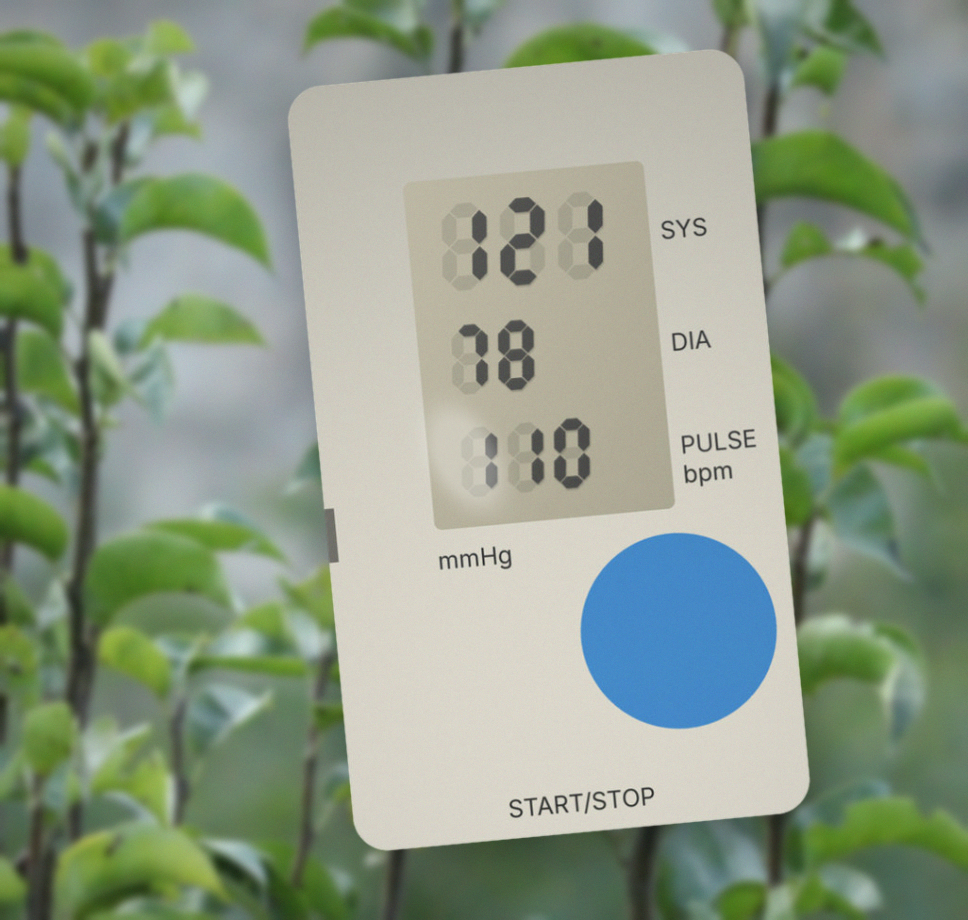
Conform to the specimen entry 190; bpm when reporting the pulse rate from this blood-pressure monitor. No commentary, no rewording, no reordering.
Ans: 110; bpm
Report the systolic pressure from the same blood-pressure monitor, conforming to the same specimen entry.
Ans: 121; mmHg
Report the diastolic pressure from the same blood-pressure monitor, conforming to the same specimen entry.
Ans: 78; mmHg
